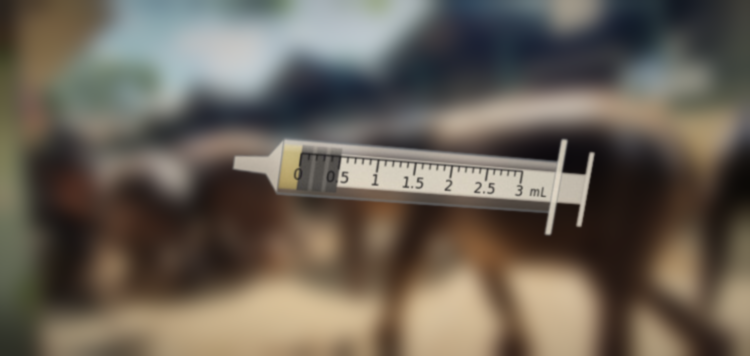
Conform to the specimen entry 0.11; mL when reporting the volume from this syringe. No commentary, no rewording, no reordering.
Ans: 0; mL
